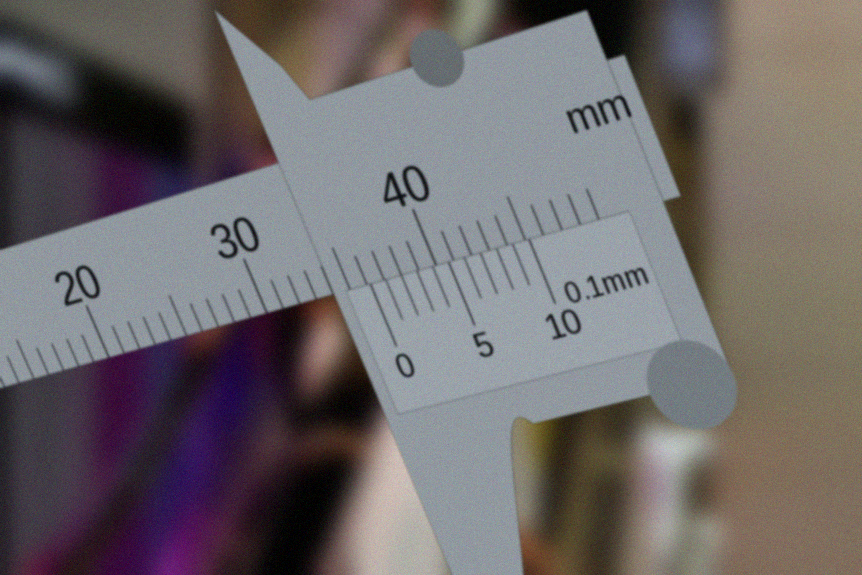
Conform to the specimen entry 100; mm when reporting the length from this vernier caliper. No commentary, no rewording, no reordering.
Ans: 36.2; mm
